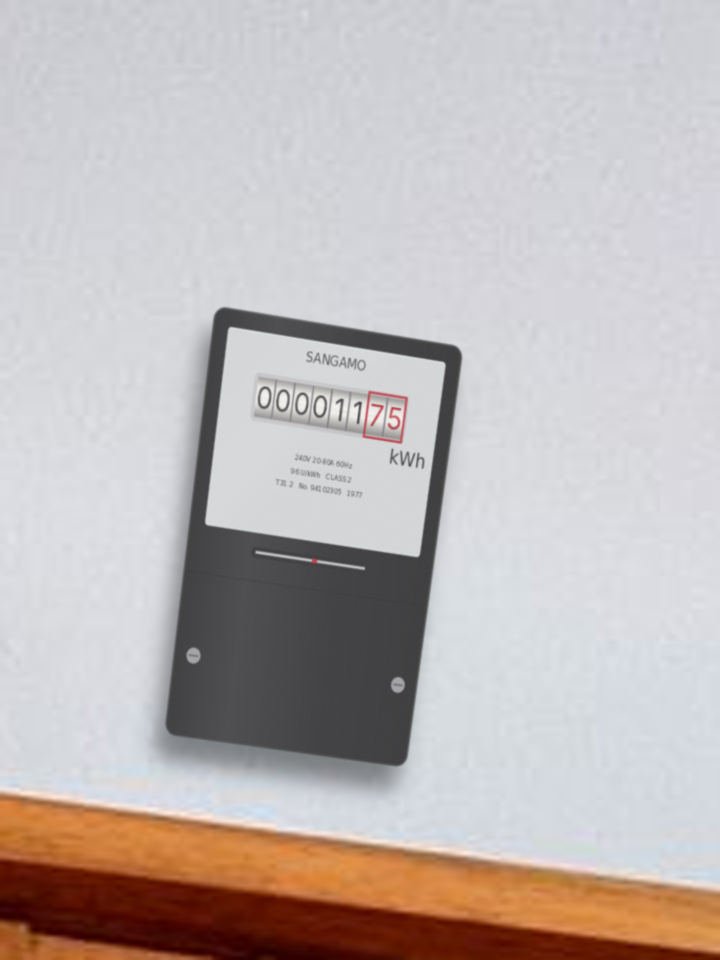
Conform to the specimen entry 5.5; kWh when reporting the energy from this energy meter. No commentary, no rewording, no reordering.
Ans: 11.75; kWh
